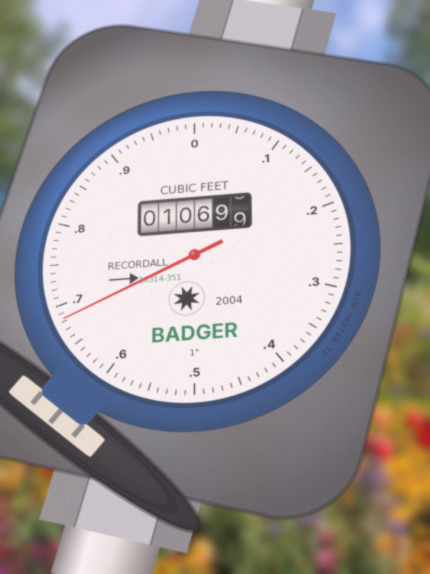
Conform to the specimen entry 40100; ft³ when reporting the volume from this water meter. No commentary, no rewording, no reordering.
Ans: 10698.68; ft³
